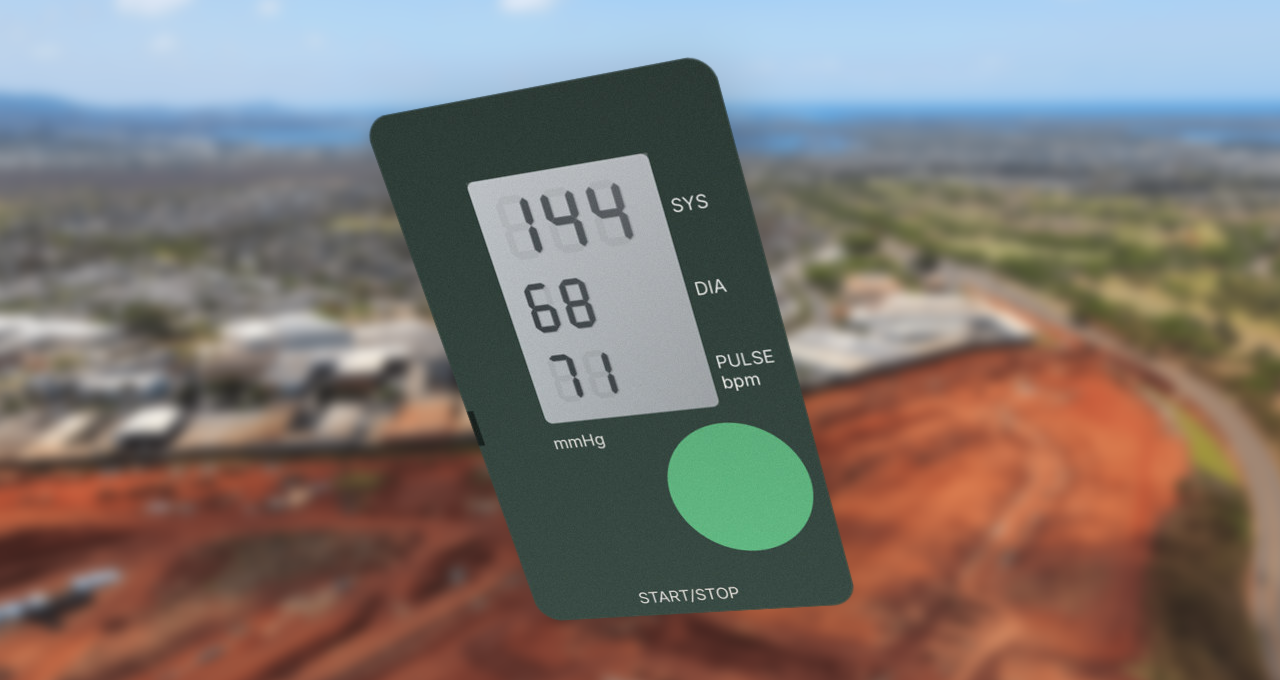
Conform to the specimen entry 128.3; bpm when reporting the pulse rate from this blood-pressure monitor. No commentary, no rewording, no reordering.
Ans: 71; bpm
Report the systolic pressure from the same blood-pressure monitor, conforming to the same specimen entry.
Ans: 144; mmHg
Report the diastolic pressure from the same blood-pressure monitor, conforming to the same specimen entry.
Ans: 68; mmHg
